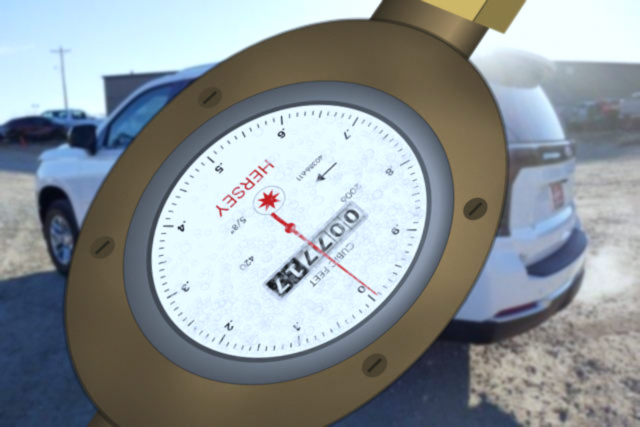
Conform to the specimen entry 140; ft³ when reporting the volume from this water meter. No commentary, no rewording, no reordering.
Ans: 7716.99; ft³
